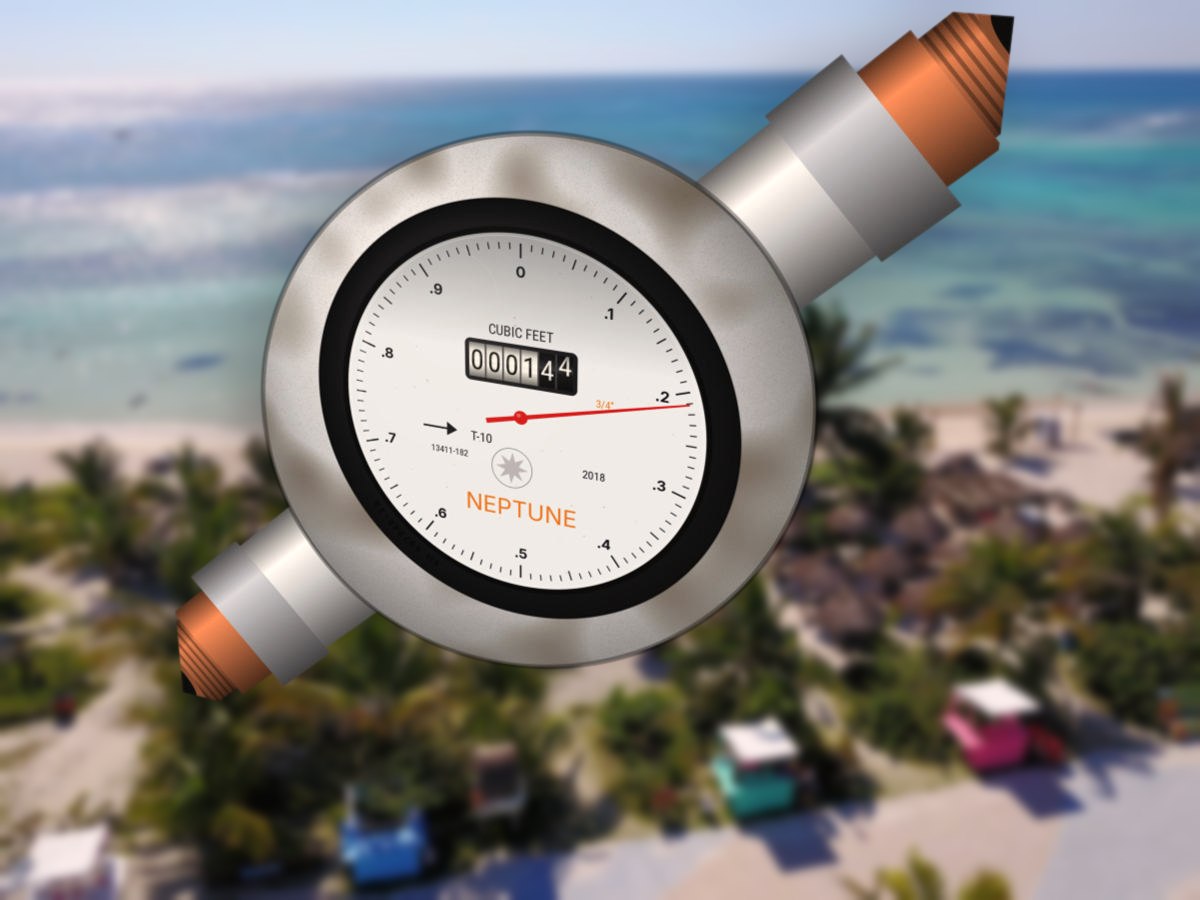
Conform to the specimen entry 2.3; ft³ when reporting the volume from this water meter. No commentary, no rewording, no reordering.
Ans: 144.21; ft³
